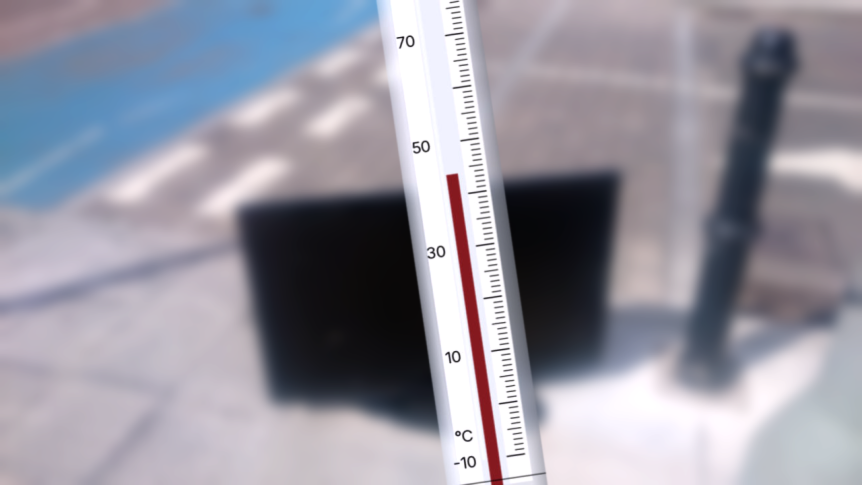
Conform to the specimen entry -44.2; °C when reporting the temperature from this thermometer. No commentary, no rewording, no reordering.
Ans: 44; °C
